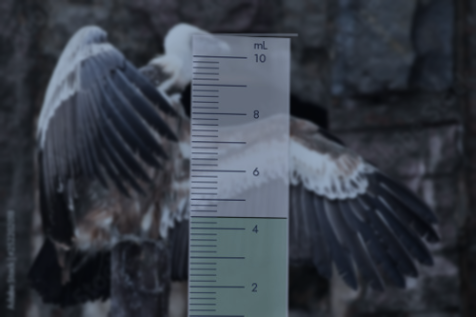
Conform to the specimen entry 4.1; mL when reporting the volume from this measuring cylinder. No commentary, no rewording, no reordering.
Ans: 4.4; mL
